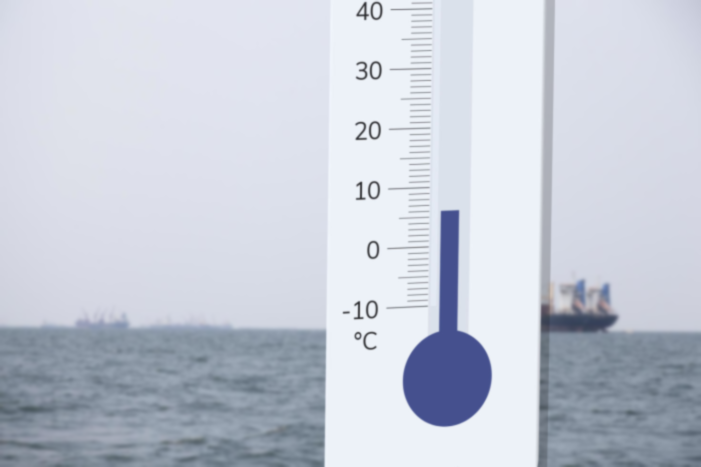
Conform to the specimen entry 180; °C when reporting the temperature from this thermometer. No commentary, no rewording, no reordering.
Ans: 6; °C
